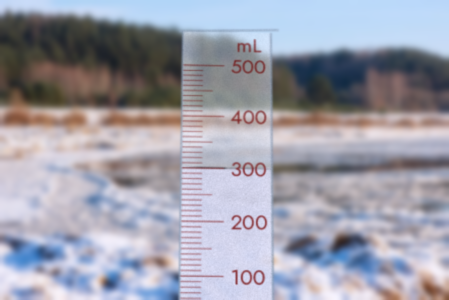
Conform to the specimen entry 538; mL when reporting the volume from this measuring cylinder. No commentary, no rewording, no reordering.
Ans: 300; mL
